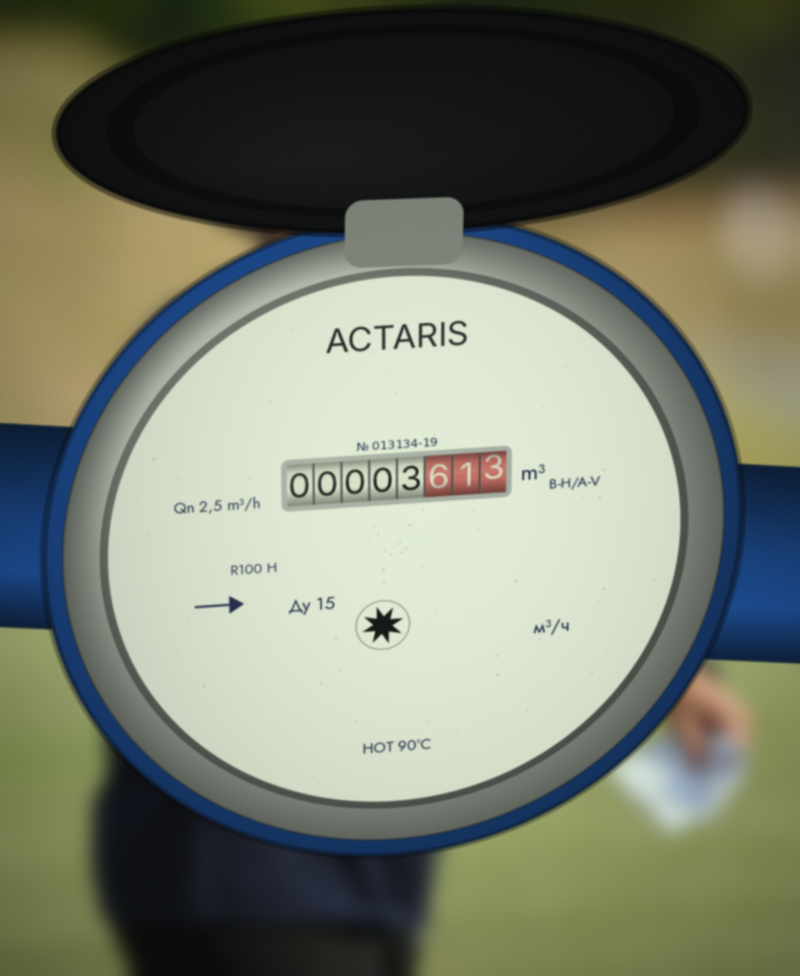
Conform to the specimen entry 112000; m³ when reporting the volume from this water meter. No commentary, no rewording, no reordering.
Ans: 3.613; m³
